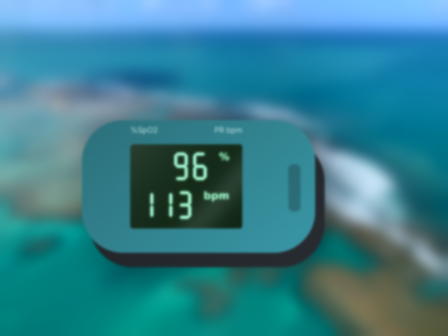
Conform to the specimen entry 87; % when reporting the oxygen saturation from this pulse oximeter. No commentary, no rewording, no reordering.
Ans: 96; %
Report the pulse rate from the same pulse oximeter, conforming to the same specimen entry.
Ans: 113; bpm
